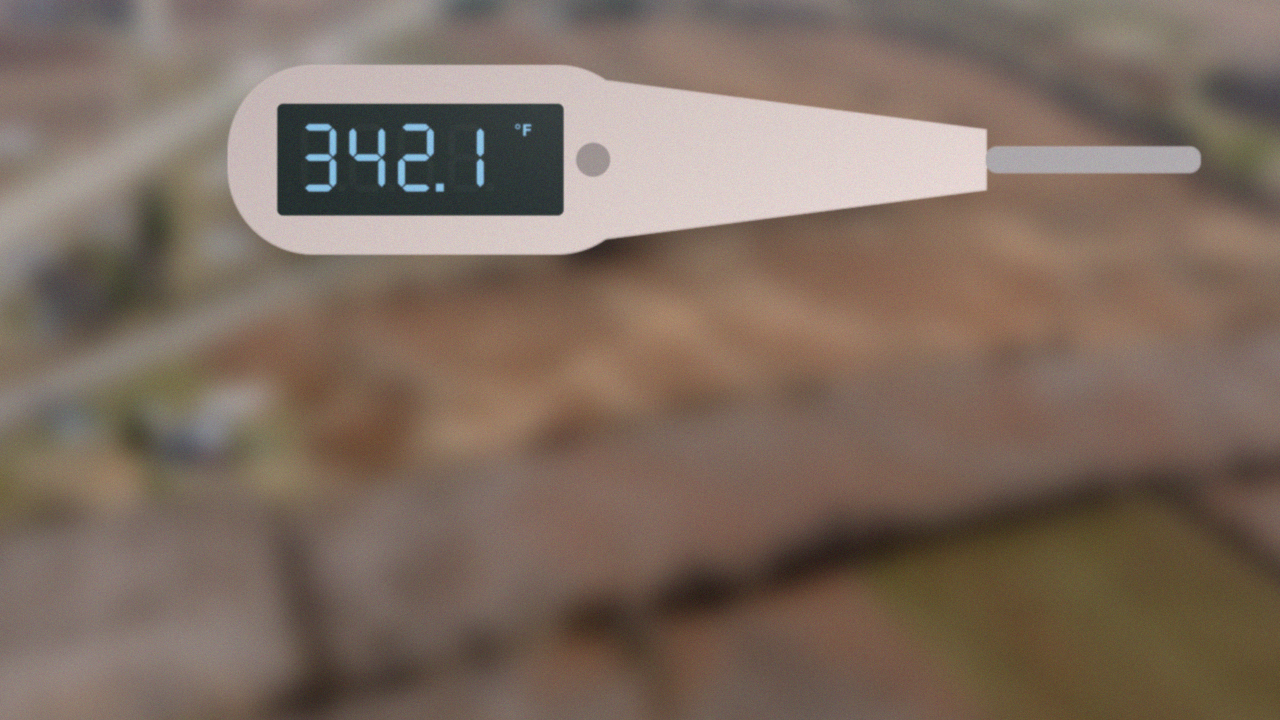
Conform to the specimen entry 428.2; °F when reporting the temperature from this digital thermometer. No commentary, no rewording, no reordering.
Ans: 342.1; °F
